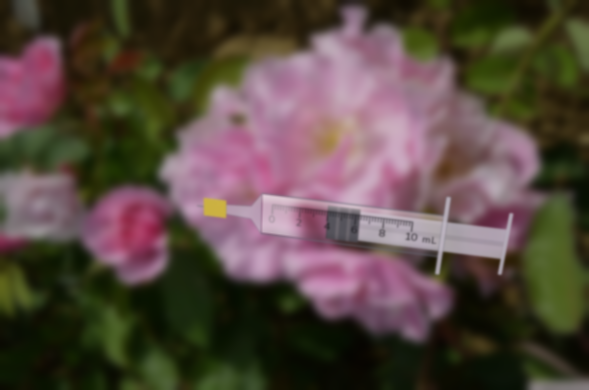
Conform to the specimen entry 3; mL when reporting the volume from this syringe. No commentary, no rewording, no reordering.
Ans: 4; mL
